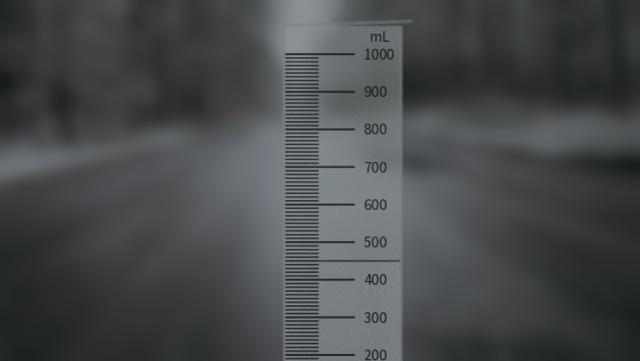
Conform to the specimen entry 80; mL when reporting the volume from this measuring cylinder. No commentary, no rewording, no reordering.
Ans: 450; mL
